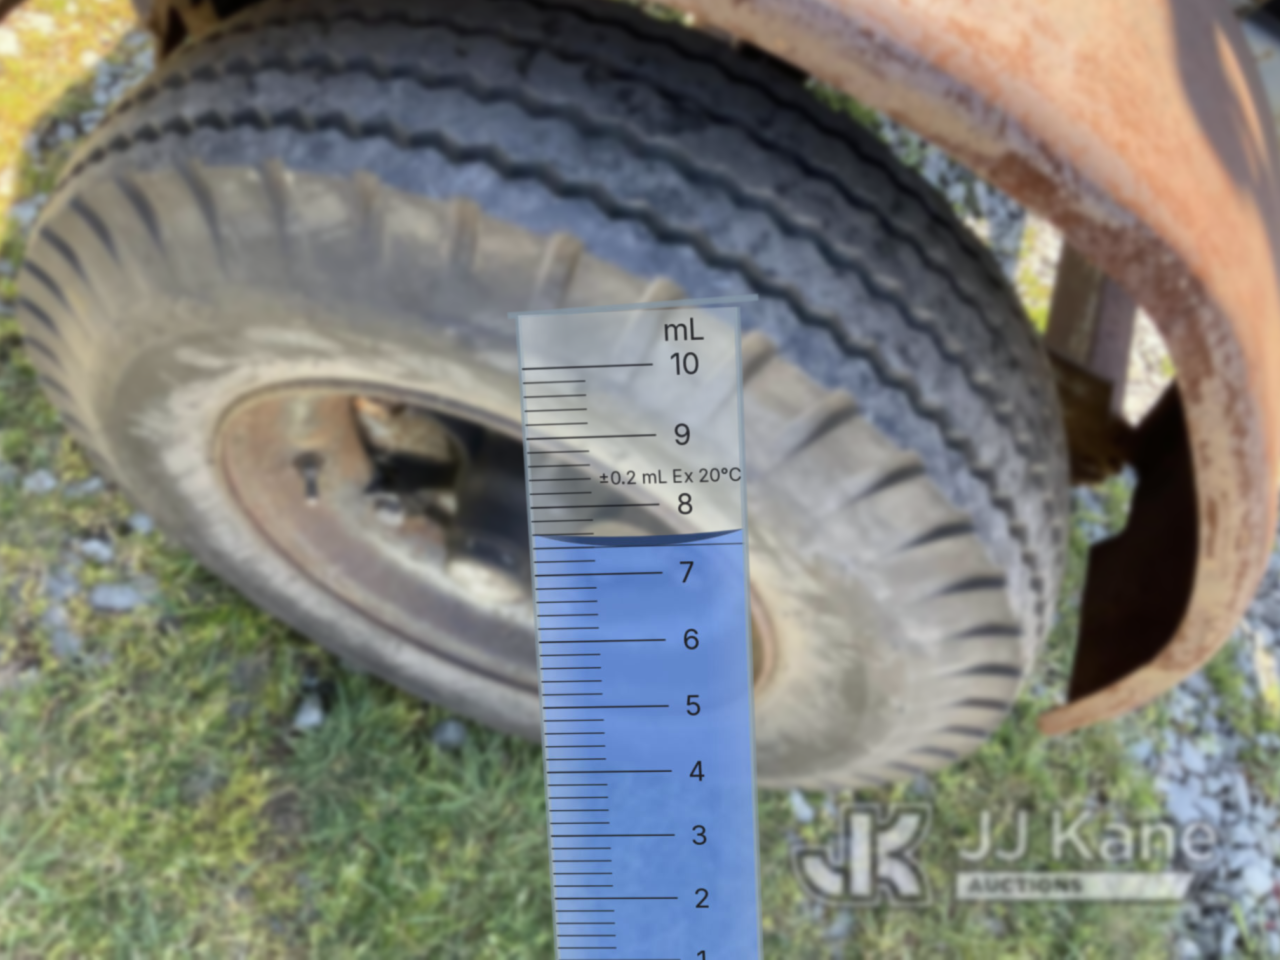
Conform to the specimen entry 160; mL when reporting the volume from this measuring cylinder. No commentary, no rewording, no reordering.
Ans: 7.4; mL
